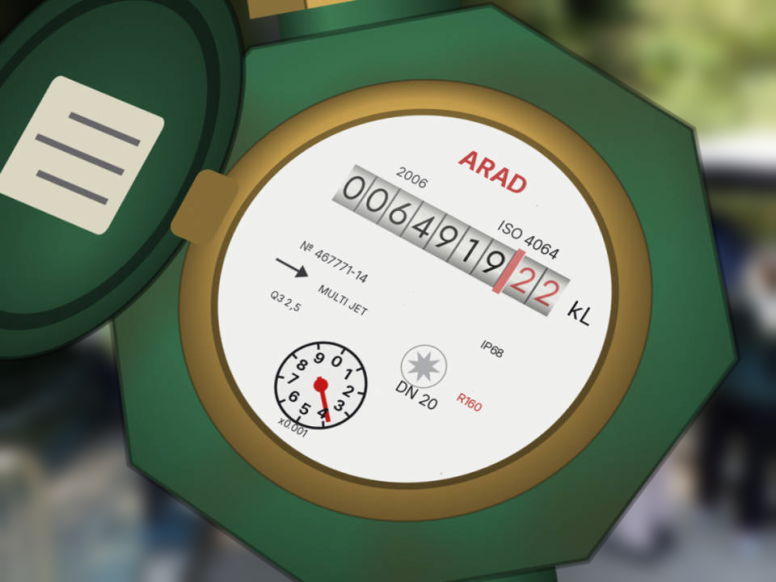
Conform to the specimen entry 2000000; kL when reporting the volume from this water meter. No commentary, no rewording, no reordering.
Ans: 64919.223; kL
